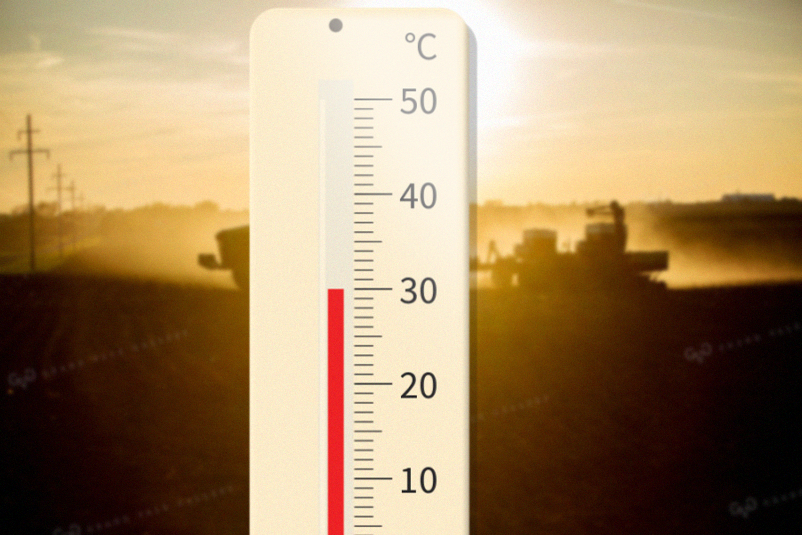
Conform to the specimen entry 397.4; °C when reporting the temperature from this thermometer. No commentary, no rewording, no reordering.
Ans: 30; °C
